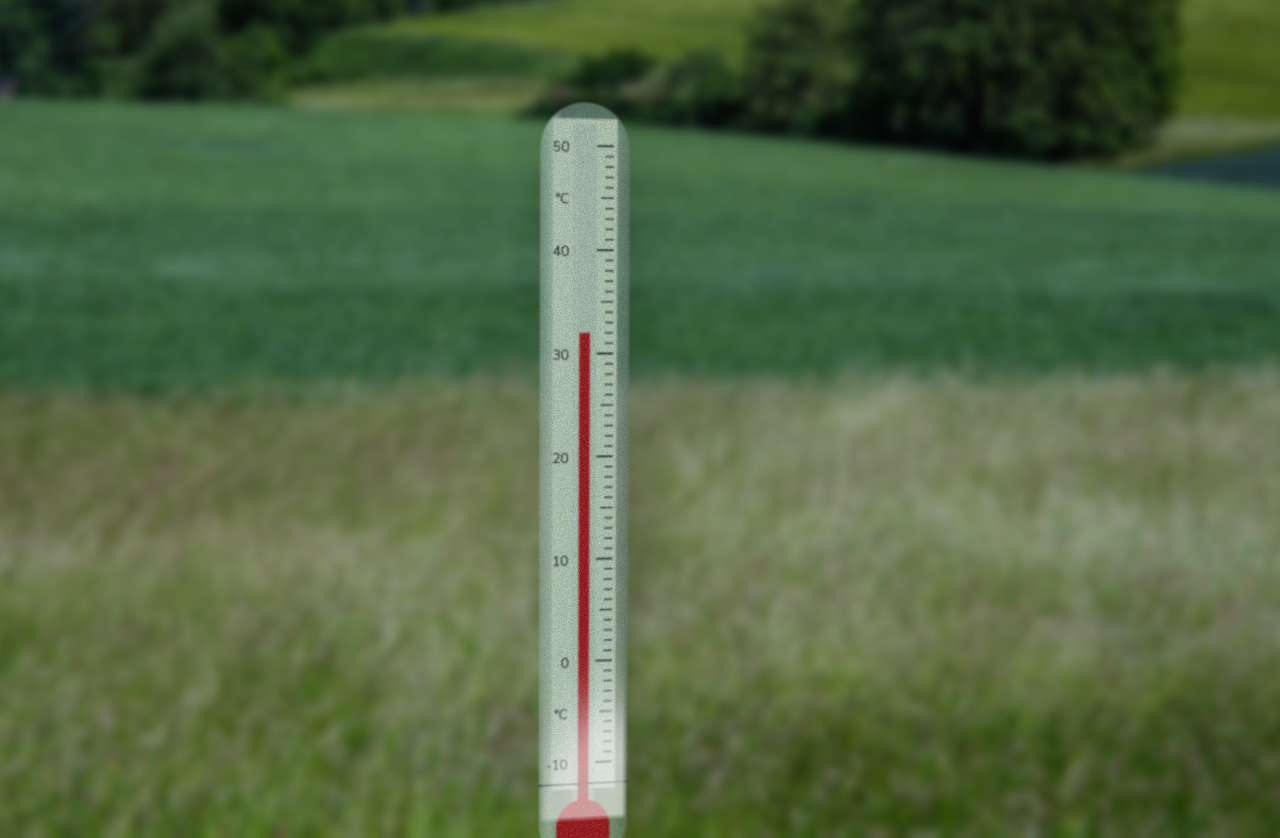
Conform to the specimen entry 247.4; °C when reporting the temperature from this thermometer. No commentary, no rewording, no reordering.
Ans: 32; °C
